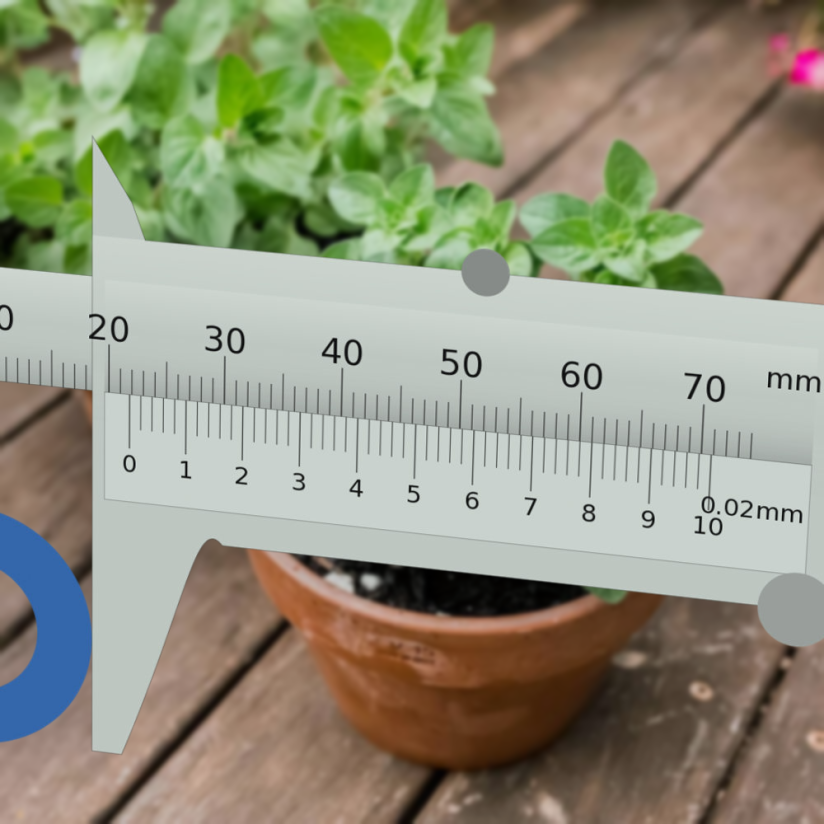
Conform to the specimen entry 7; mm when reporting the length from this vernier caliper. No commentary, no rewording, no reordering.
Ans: 21.8; mm
